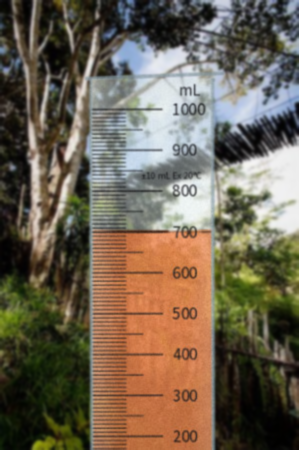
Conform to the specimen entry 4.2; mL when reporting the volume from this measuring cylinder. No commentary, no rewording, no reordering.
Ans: 700; mL
